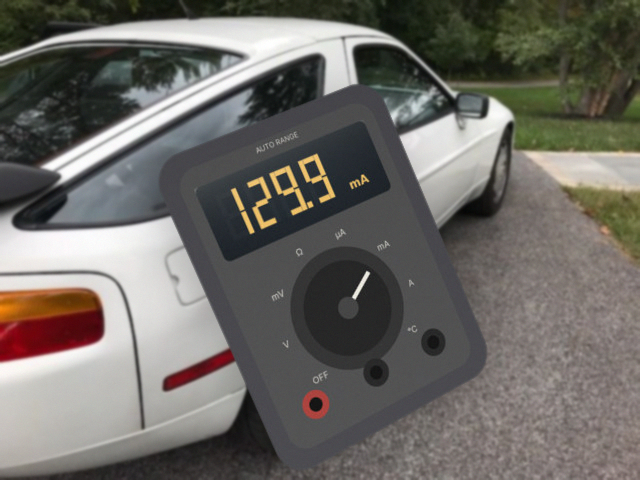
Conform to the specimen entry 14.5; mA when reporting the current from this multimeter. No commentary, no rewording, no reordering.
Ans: 129.9; mA
